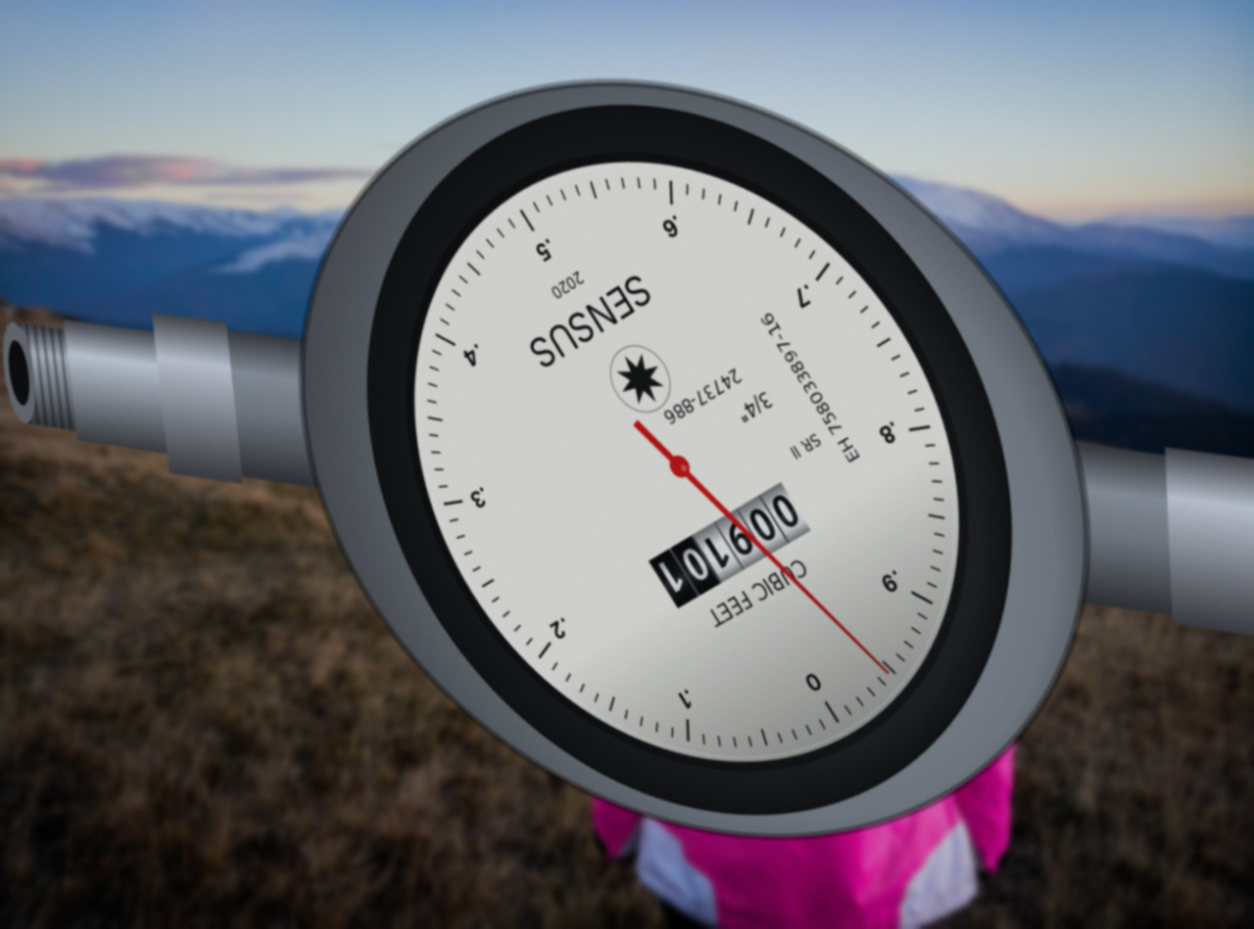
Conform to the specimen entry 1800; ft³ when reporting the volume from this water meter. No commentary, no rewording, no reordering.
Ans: 9100.95; ft³
